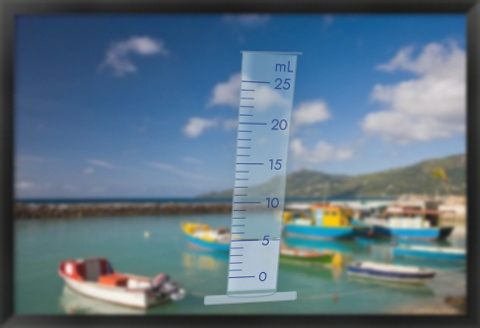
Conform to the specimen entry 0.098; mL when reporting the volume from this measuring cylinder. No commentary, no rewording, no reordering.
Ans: 5; mL
